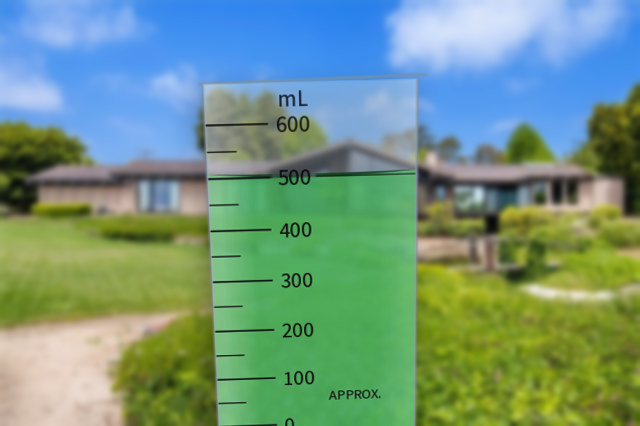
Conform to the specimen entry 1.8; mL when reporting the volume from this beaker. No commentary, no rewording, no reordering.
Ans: 500; mL
